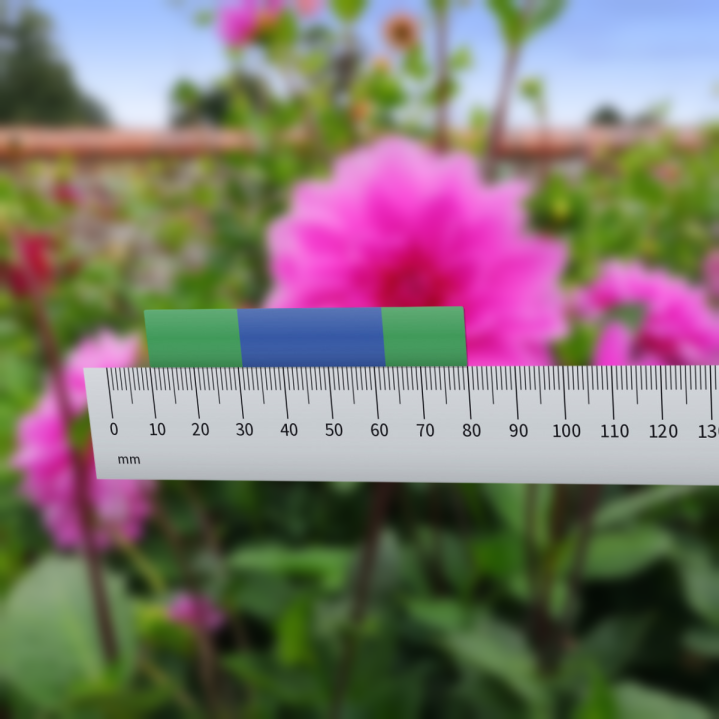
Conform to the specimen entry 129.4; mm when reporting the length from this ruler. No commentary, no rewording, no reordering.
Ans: 70; mm
